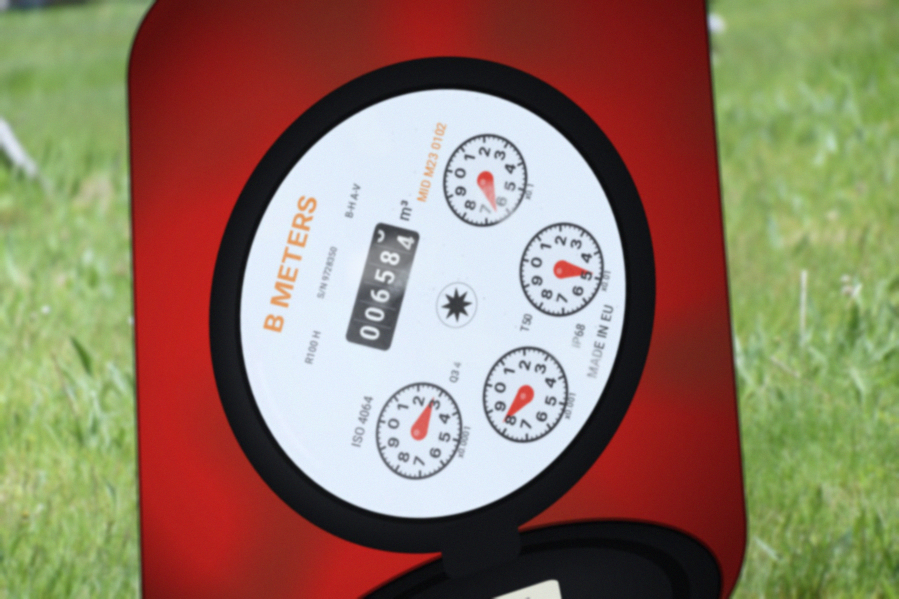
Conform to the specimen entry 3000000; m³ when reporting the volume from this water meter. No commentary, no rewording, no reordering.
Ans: 6583.6482; m³
